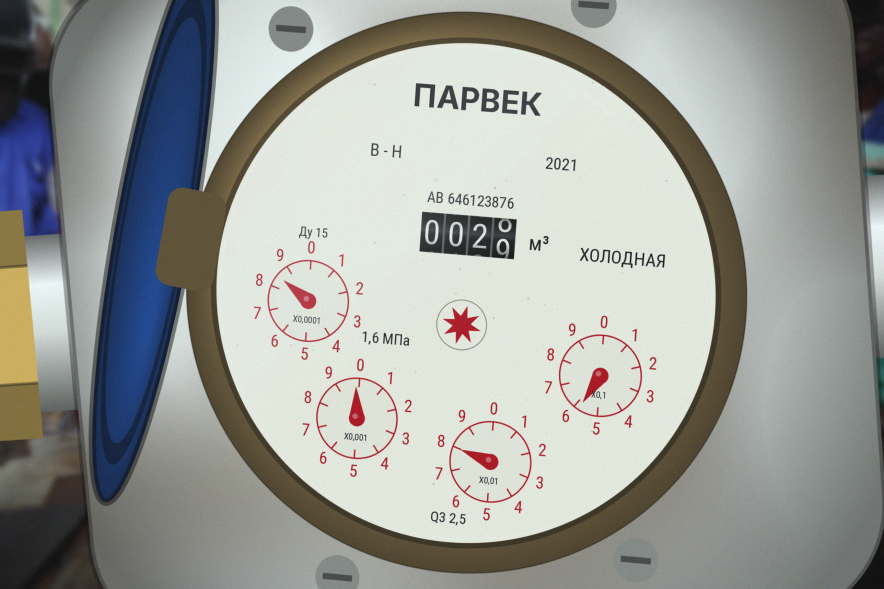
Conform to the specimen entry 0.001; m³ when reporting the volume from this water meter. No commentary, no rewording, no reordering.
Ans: 28.5798; m³
